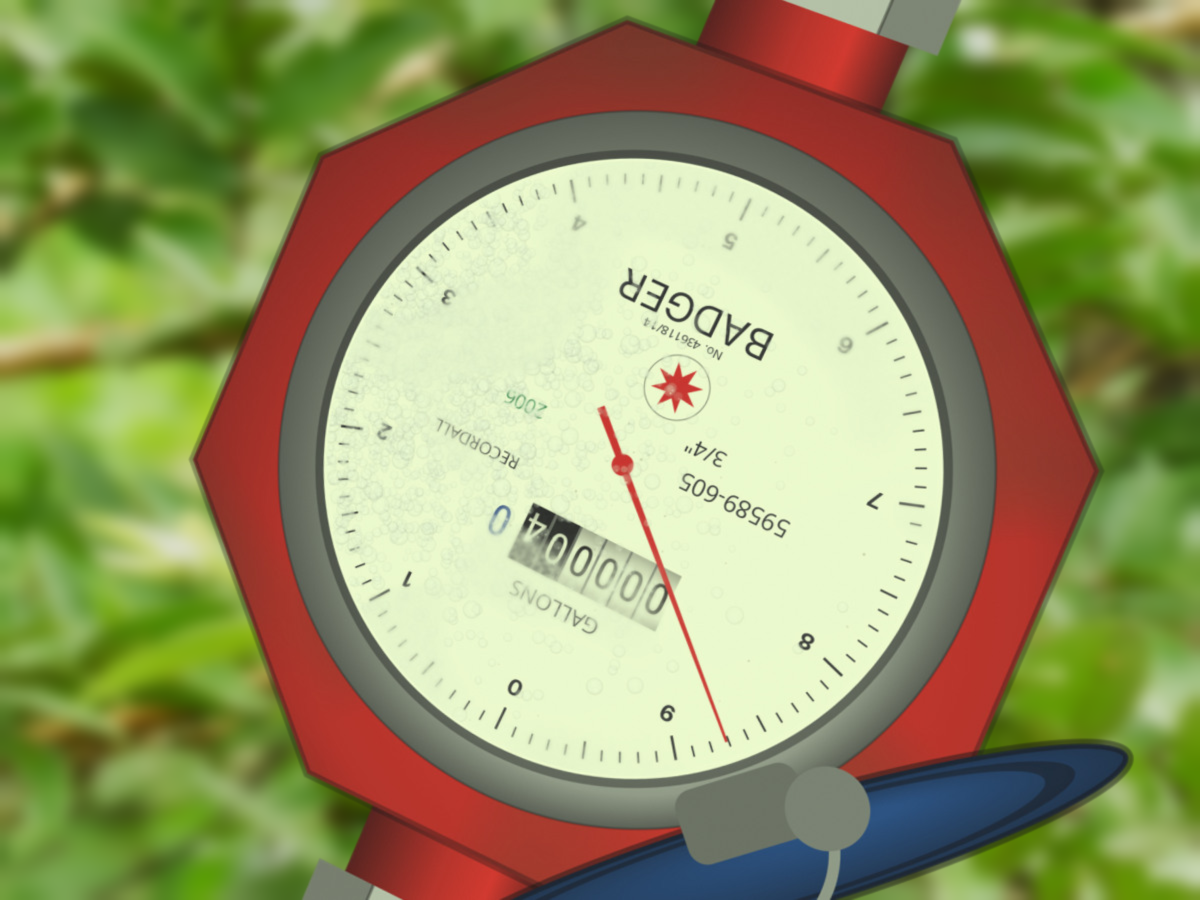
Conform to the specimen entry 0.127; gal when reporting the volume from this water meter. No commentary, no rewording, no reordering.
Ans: 38.7; gal
